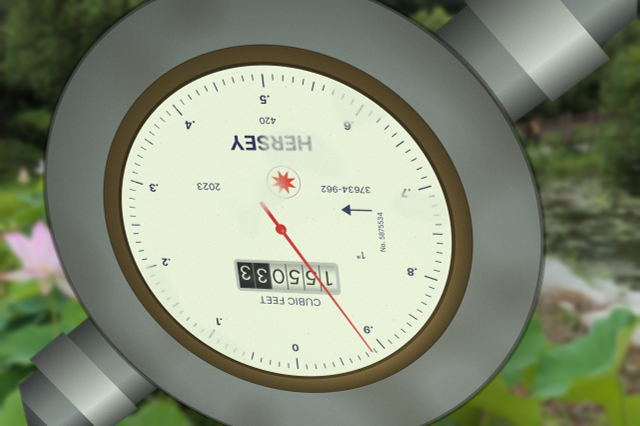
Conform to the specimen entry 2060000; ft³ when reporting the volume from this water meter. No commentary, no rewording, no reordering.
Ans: 155032.91; ft³
